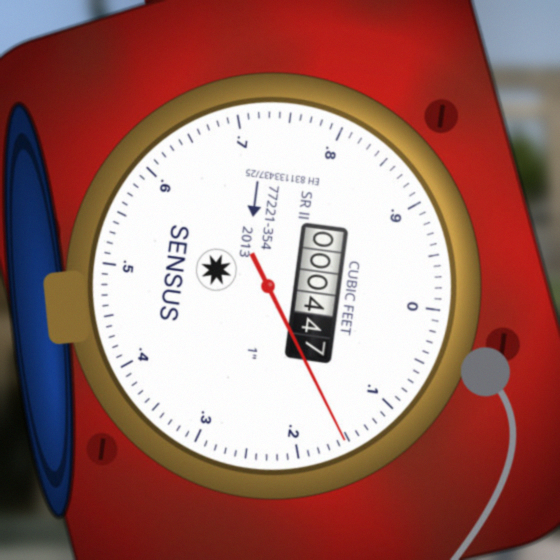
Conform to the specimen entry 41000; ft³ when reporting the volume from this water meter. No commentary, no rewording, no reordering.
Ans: 447.15; ft³
